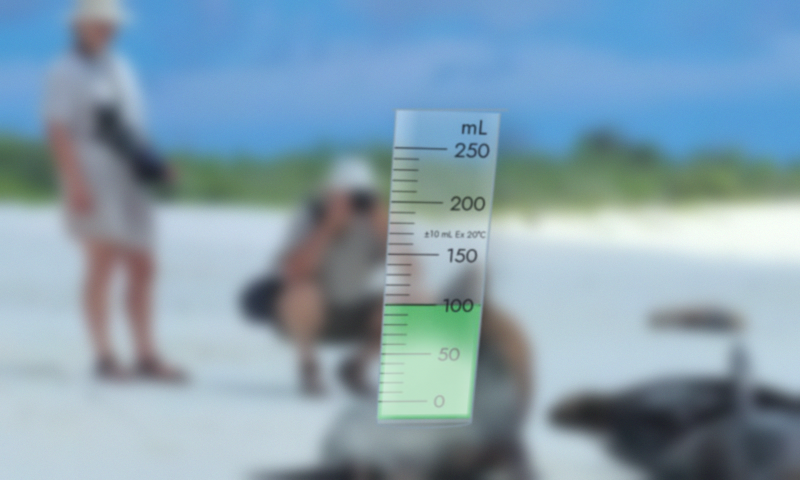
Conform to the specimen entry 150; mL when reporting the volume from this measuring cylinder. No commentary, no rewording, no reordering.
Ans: 100; mL
